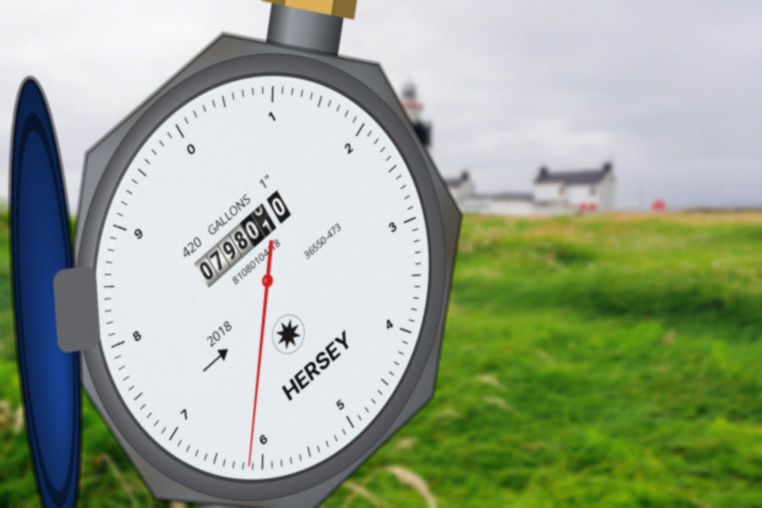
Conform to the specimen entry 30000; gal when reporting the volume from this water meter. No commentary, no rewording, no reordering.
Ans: 798006.1; gal
